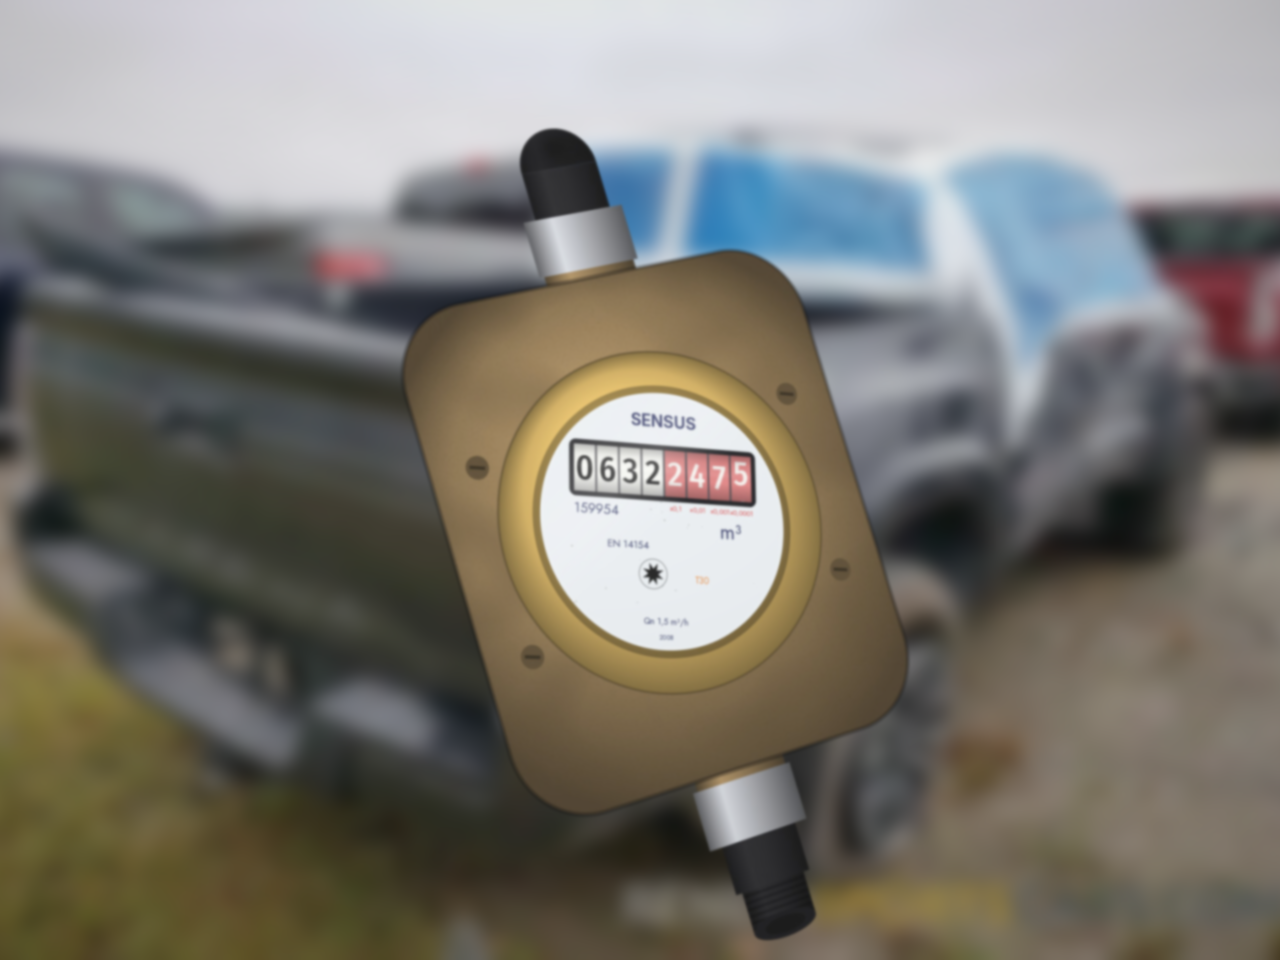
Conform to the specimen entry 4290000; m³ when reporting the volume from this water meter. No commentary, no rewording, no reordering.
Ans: 632.2475; m³
